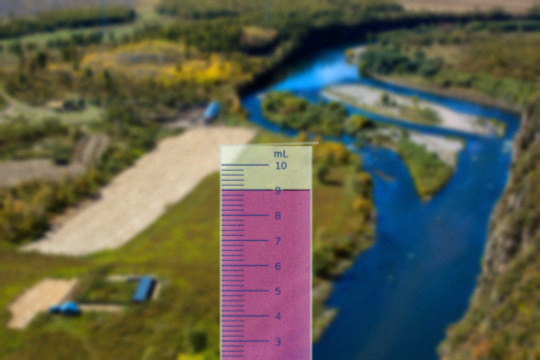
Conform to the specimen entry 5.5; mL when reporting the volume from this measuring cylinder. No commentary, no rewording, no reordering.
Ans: 9; mL
